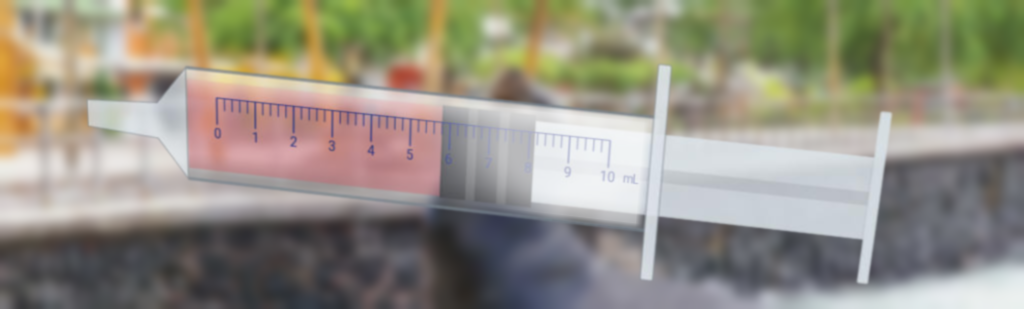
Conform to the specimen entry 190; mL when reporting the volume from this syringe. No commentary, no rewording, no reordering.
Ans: 5.8; mL
